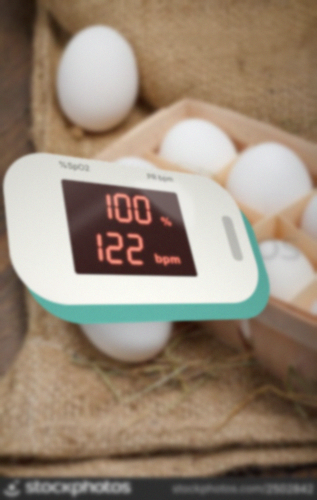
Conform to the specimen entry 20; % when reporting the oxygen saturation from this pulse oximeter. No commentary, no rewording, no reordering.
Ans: 100; %
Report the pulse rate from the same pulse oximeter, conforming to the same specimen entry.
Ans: 122; bpm
